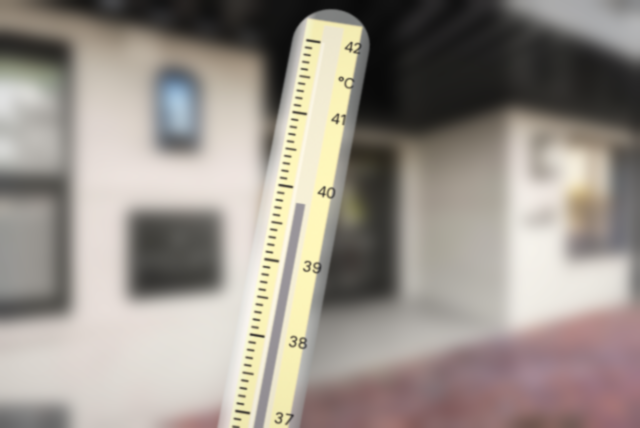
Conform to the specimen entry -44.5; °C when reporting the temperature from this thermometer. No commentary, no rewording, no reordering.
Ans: 39.8; °C
